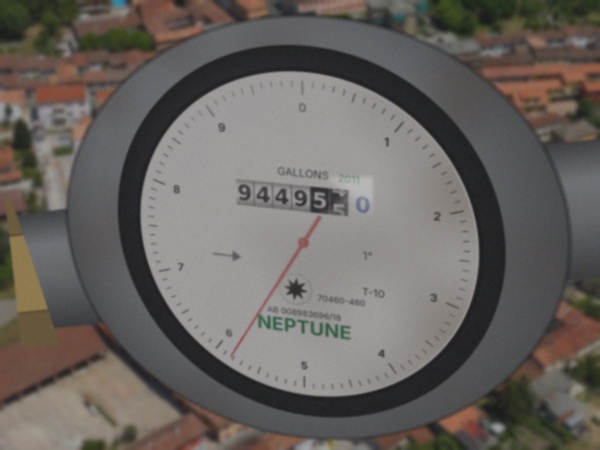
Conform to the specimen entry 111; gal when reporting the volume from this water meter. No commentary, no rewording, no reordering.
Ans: 9449545.8; gal
